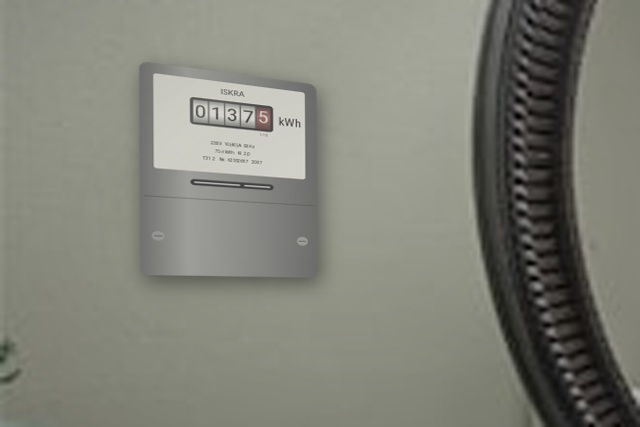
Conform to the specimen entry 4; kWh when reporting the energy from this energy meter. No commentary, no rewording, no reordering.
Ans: 137.5; kWh
